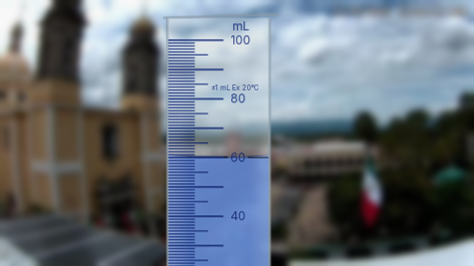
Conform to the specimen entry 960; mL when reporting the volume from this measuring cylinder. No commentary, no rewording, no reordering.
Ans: 60; mL
